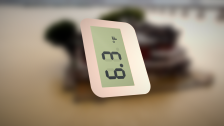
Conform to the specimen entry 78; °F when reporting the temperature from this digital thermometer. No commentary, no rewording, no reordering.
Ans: 6.3; °F
